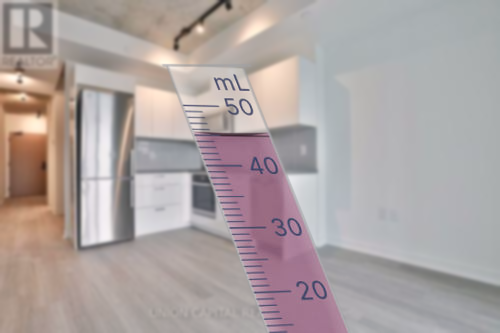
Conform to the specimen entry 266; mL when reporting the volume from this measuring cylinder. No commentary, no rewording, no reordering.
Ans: 45; mL
